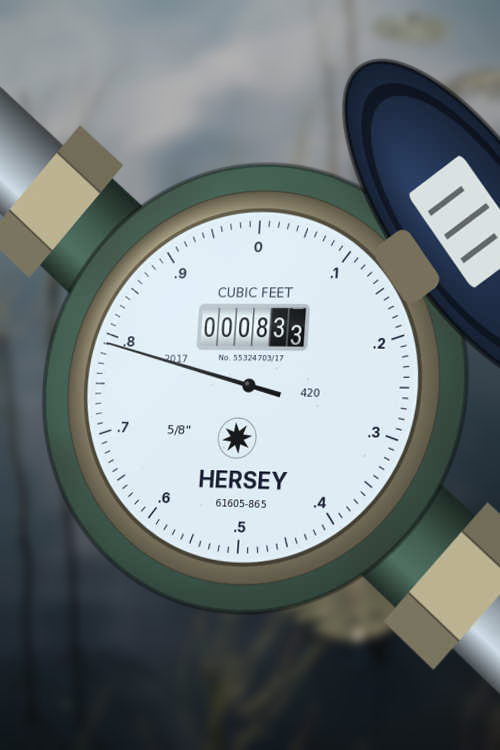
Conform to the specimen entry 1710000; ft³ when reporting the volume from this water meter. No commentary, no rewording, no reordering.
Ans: 832.79; ft³
